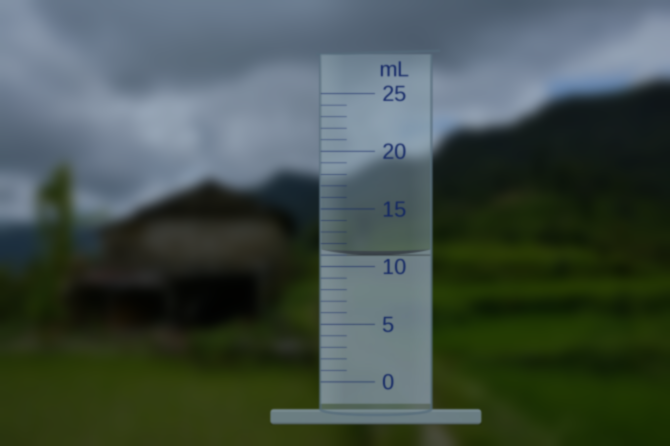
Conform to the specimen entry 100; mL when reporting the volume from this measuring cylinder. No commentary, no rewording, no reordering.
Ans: 11; mL
